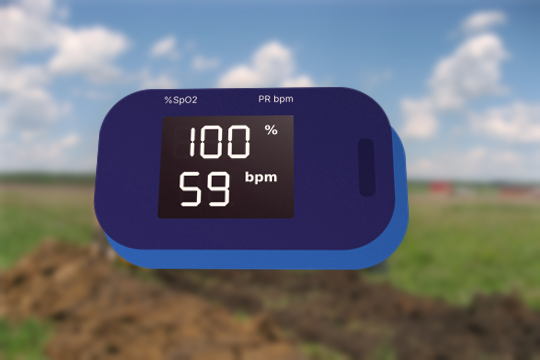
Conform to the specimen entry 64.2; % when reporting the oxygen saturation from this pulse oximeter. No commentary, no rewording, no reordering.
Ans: 100; %
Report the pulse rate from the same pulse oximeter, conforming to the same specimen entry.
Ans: 59; bpm
